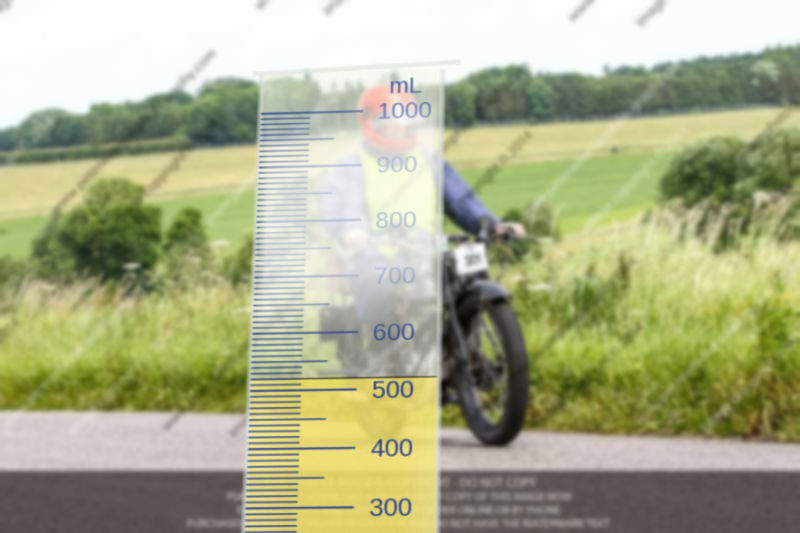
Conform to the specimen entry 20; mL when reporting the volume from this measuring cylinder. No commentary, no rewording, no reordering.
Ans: 520; mL
